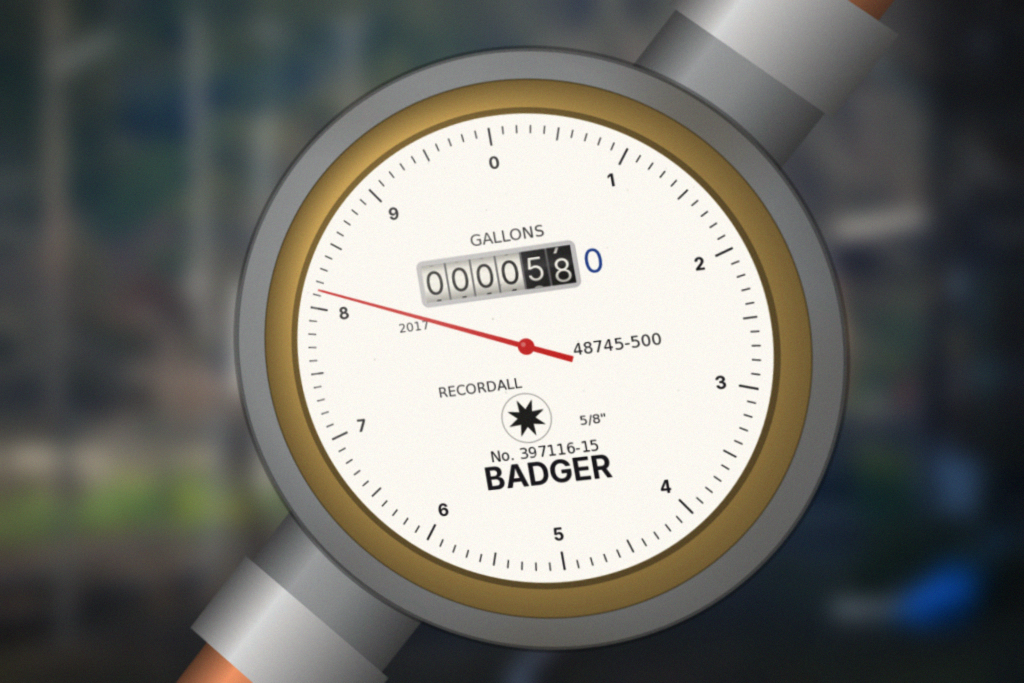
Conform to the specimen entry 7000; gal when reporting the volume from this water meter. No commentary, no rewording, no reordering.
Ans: 578.1; gal
